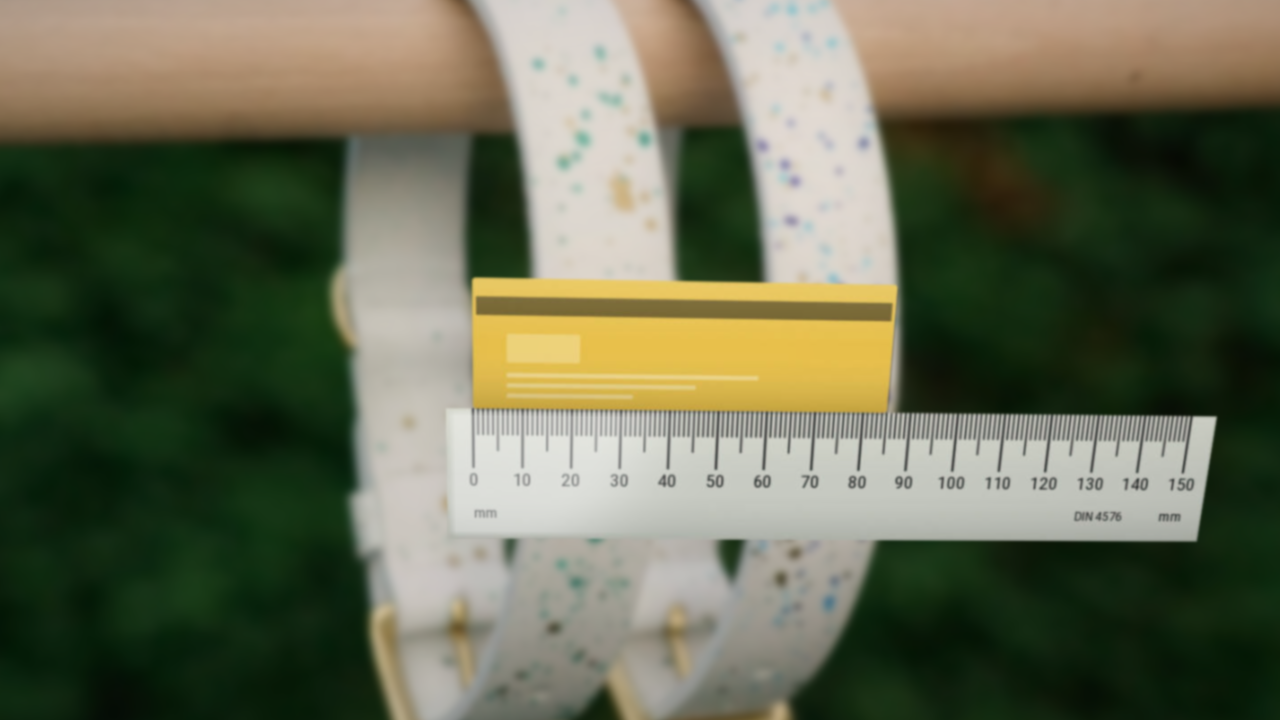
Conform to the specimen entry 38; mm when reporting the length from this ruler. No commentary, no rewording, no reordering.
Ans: 85; mm
